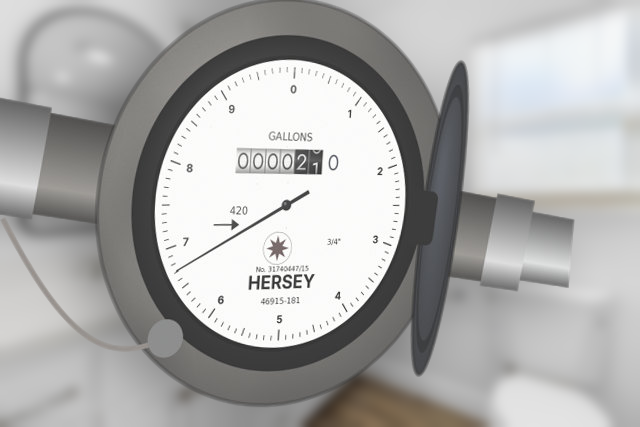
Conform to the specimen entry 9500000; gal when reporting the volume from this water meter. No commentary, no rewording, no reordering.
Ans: 206.7; gal
